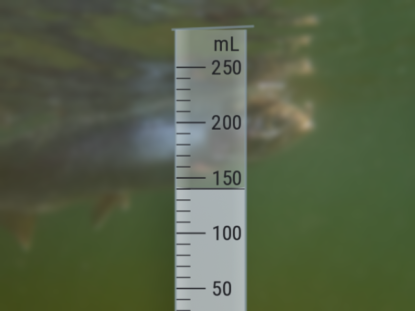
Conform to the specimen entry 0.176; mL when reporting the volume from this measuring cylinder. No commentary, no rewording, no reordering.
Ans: 140; mL
